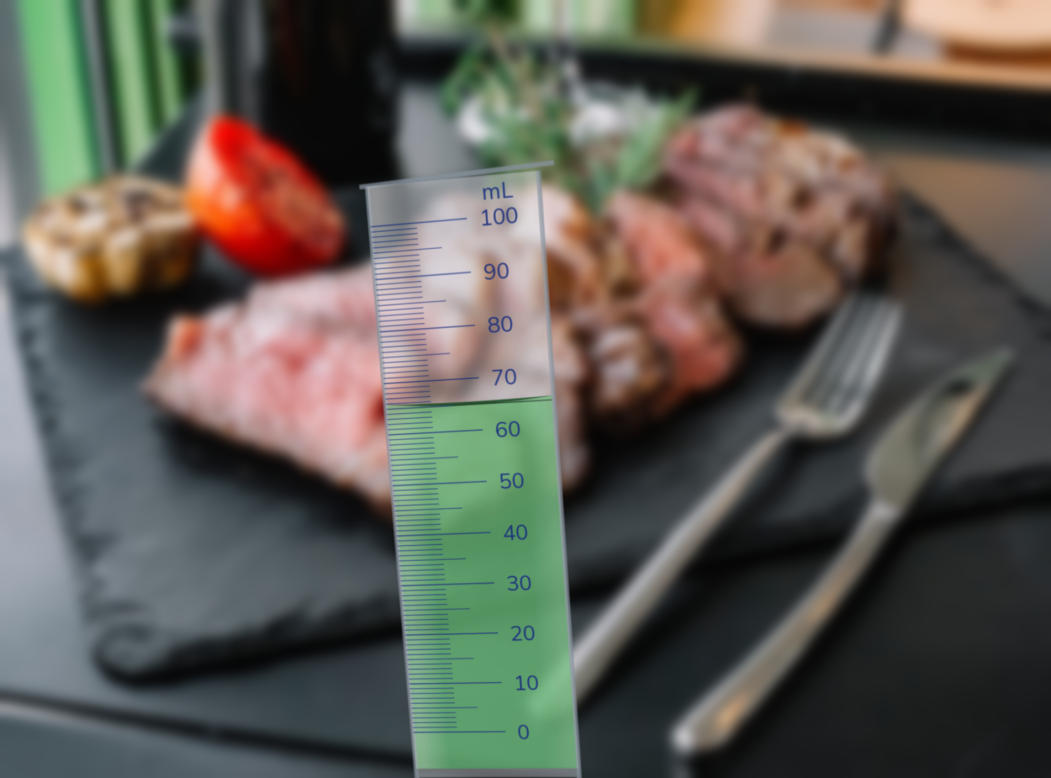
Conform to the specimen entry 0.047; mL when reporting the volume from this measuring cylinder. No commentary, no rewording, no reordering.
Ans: 65; mL
